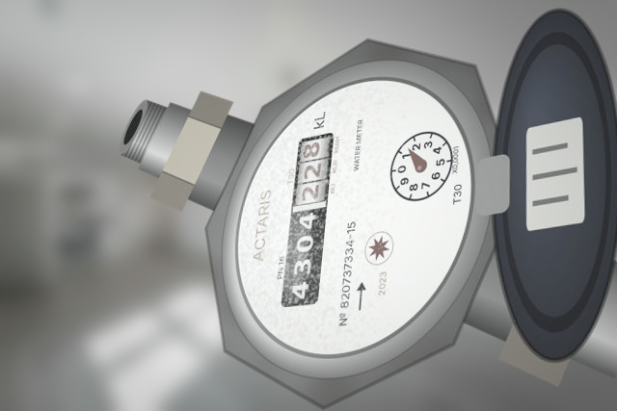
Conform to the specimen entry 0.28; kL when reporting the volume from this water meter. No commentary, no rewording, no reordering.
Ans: 4304.2281; kL
